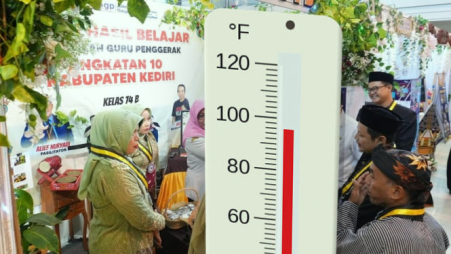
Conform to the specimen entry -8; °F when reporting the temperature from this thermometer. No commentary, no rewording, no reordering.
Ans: 96; °F
